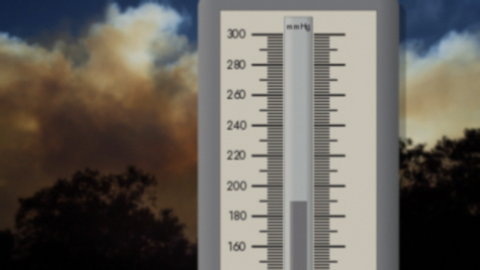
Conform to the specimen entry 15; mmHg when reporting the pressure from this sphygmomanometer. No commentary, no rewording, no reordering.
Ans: 190; mmHg
